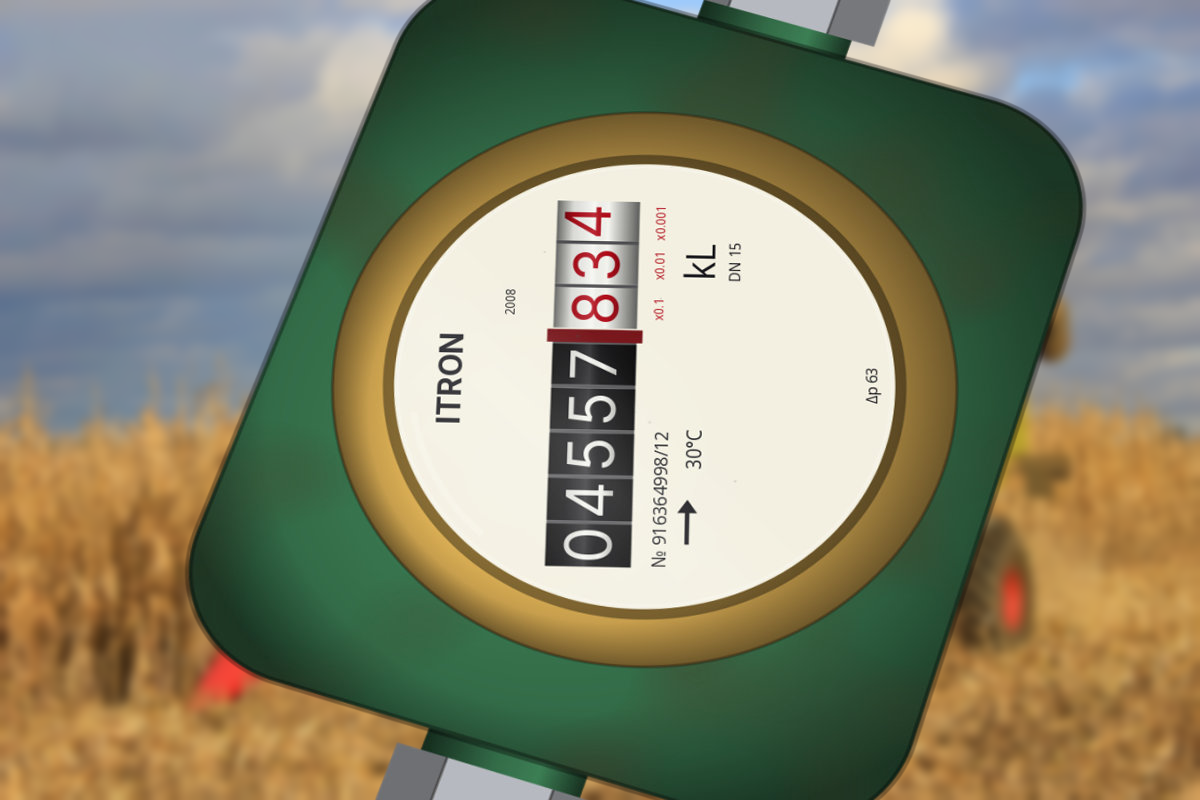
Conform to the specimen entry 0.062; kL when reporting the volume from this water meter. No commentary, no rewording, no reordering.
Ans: 4557.834; kL
